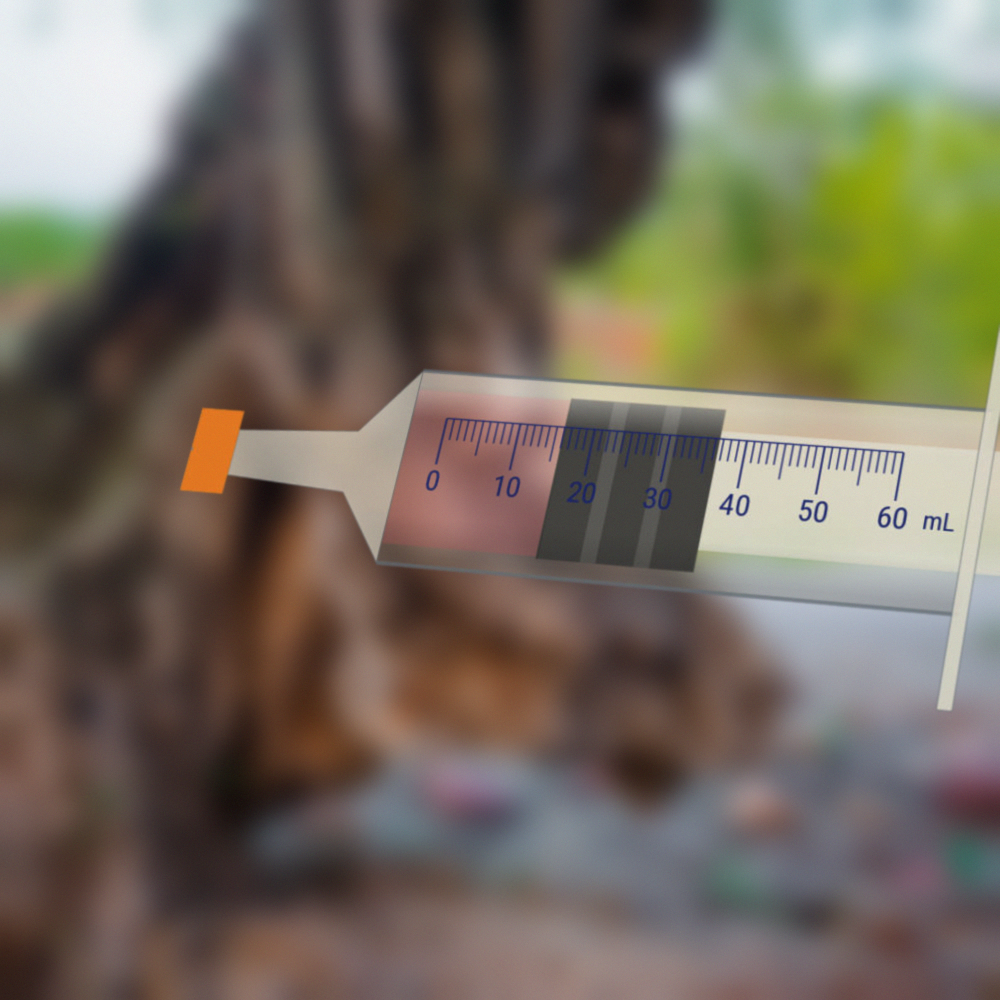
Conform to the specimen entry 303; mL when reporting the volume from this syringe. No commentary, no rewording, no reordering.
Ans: 16; mL
